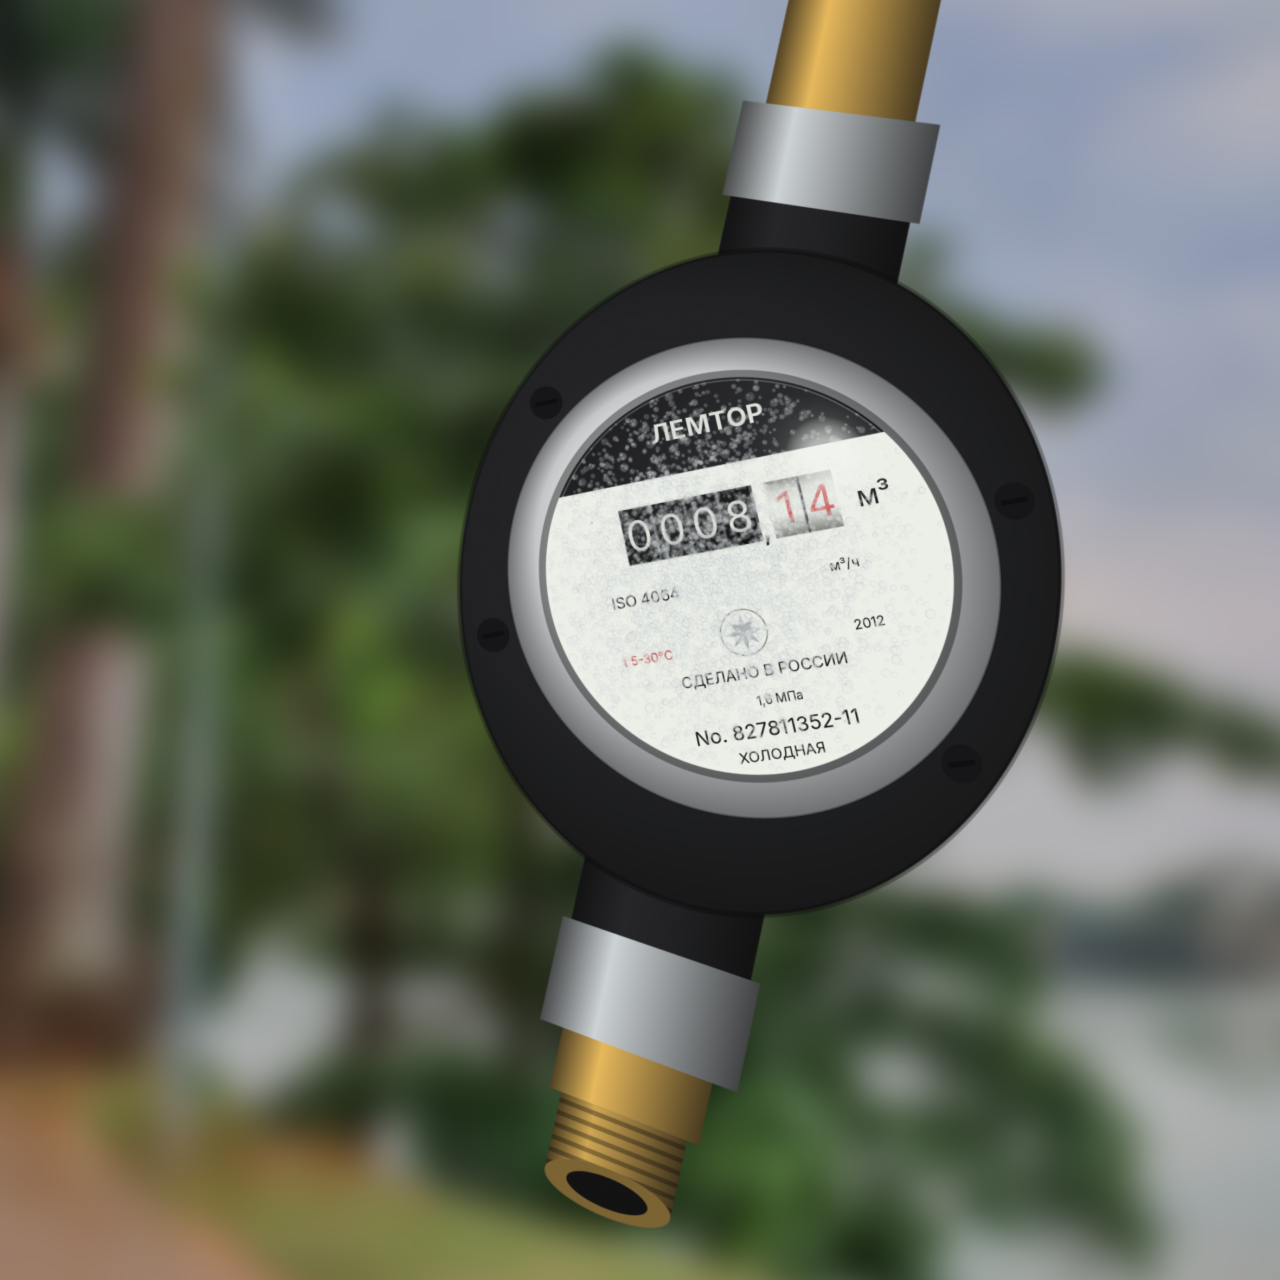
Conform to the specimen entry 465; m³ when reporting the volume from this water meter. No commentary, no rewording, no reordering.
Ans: 8.14; m³
